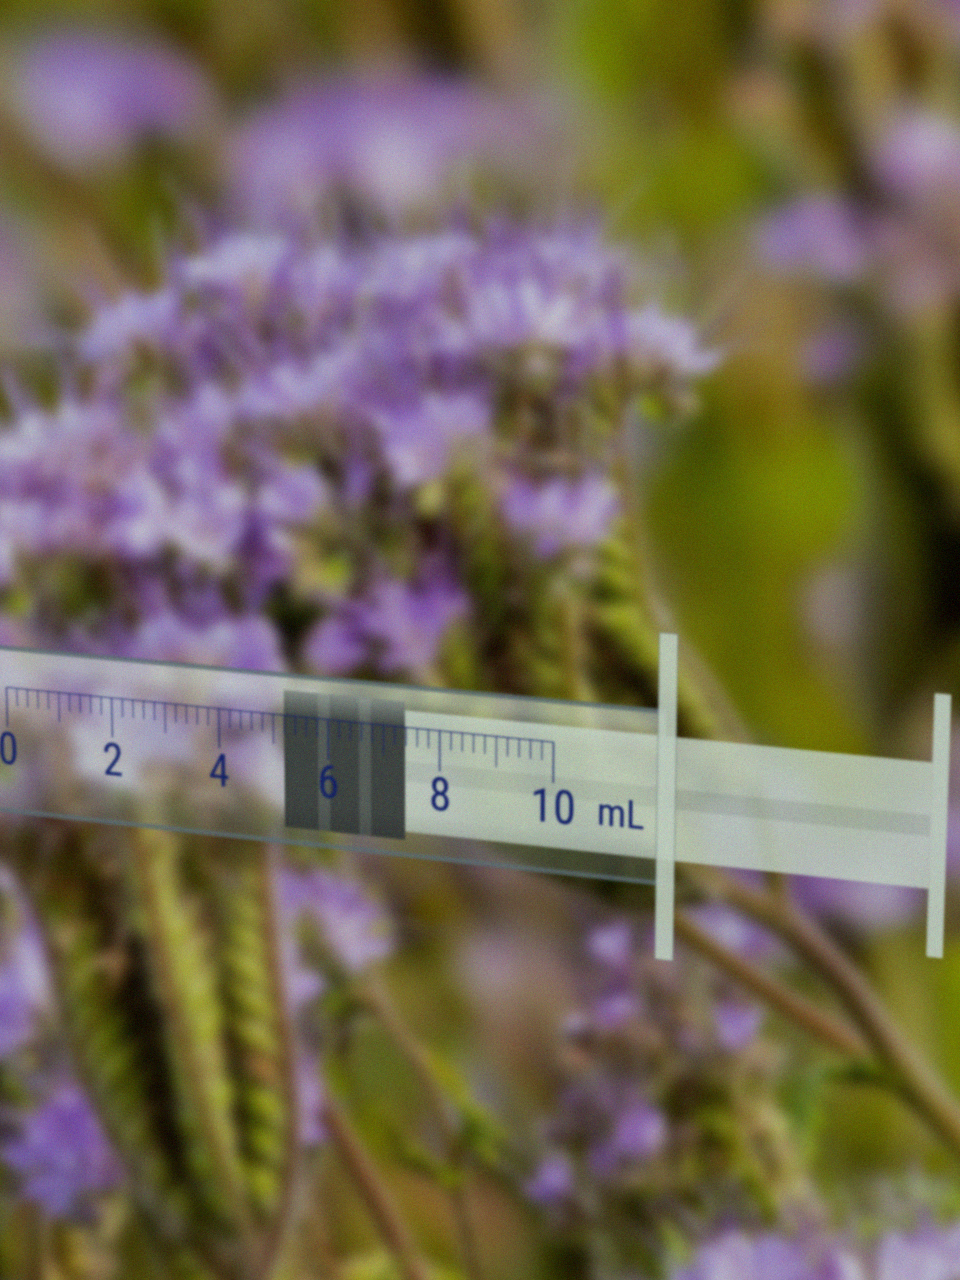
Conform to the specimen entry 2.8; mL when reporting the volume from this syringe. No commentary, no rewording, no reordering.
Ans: 5.2; mL
